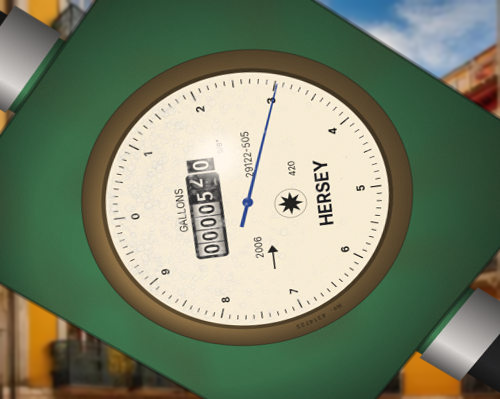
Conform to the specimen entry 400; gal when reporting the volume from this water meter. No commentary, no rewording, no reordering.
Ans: 523.0; gal
